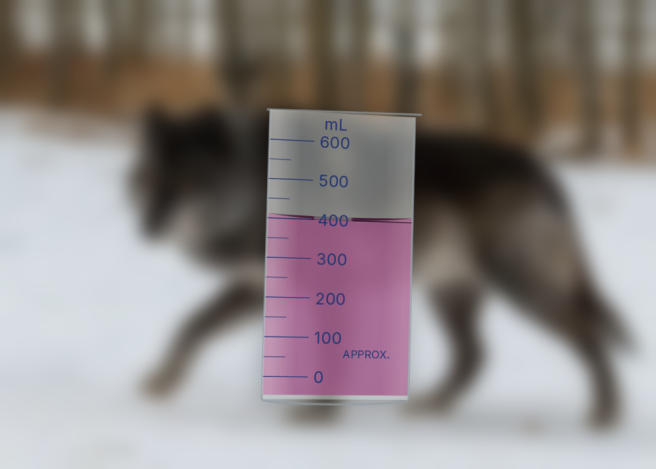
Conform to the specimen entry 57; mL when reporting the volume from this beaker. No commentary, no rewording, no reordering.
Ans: 400; mL
